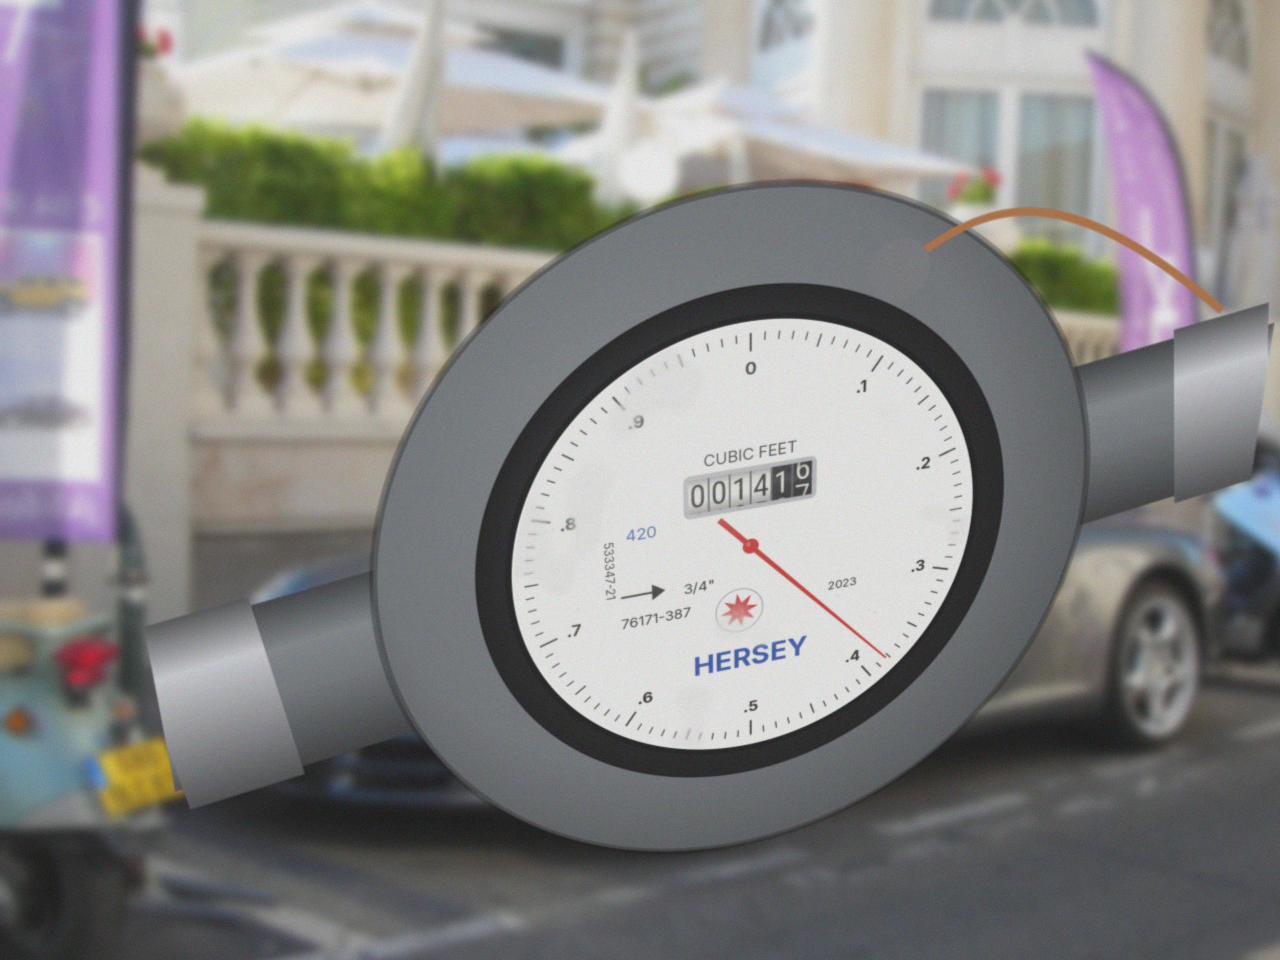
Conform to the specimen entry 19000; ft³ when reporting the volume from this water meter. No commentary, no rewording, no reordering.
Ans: 1416.38; ft³
